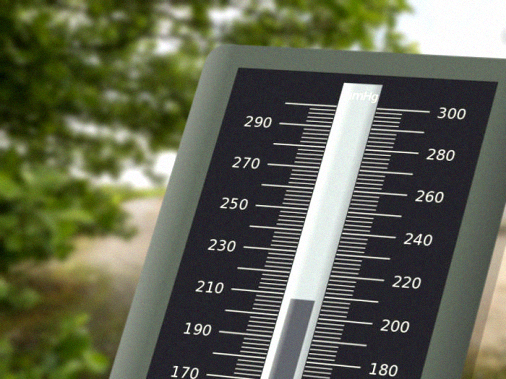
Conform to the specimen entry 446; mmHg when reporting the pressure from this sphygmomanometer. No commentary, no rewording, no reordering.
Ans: 208; mmHg
